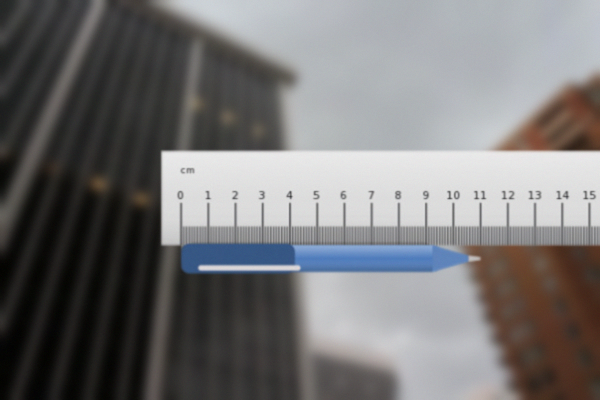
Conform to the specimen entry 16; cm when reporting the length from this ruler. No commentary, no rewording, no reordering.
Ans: 11; cm
